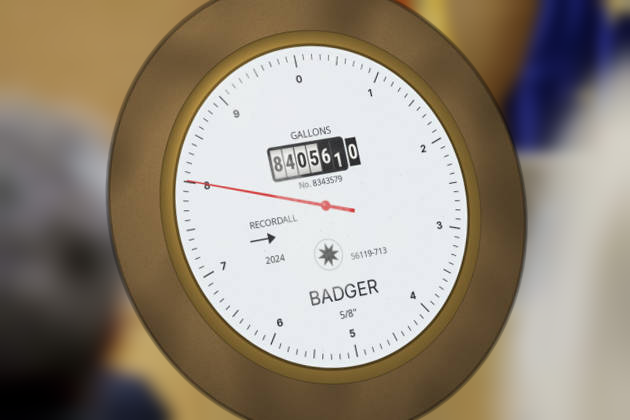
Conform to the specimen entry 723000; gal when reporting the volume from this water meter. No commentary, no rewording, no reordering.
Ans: 8405608.0; gal
